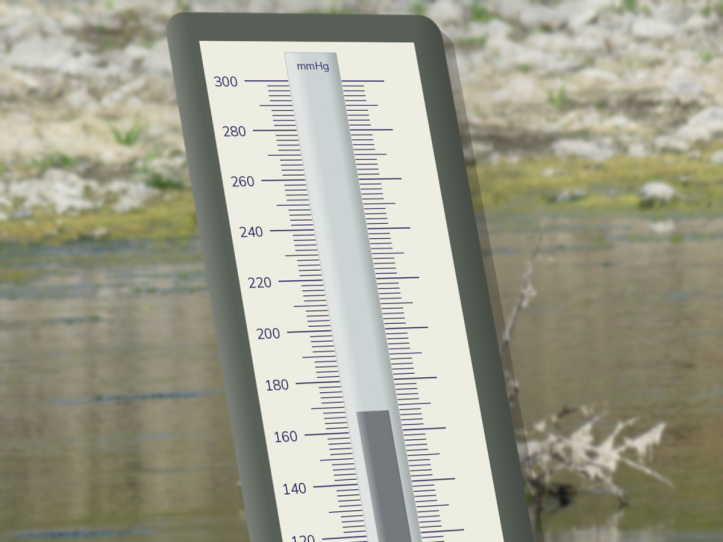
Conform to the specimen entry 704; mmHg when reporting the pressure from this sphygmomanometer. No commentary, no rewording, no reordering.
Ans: 168; mmHg
